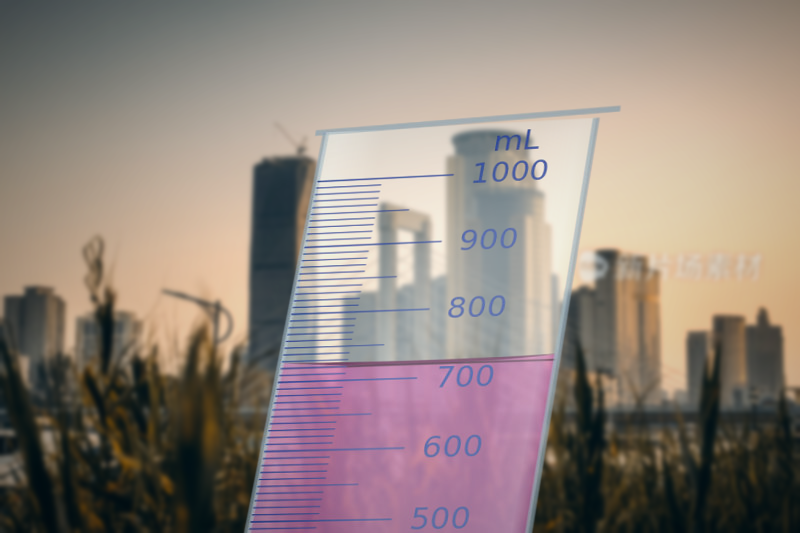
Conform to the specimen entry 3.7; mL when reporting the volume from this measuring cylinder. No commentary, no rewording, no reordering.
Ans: 720; mL
